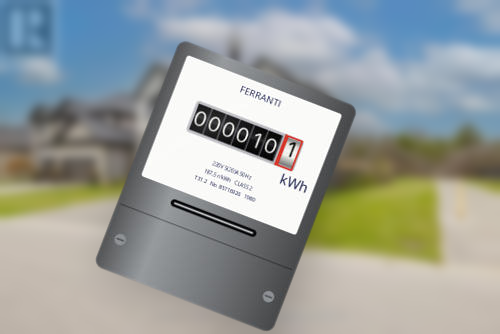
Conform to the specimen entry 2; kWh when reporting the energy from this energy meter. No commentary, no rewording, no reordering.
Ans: 10.1; kWh
